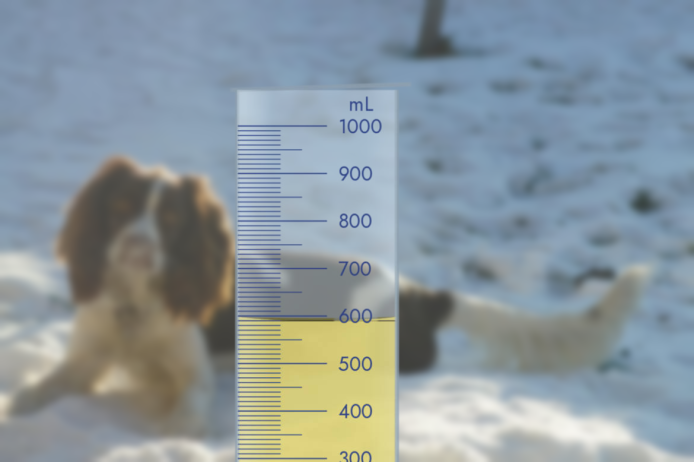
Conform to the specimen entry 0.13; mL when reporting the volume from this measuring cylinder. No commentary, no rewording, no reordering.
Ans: 590; mL
